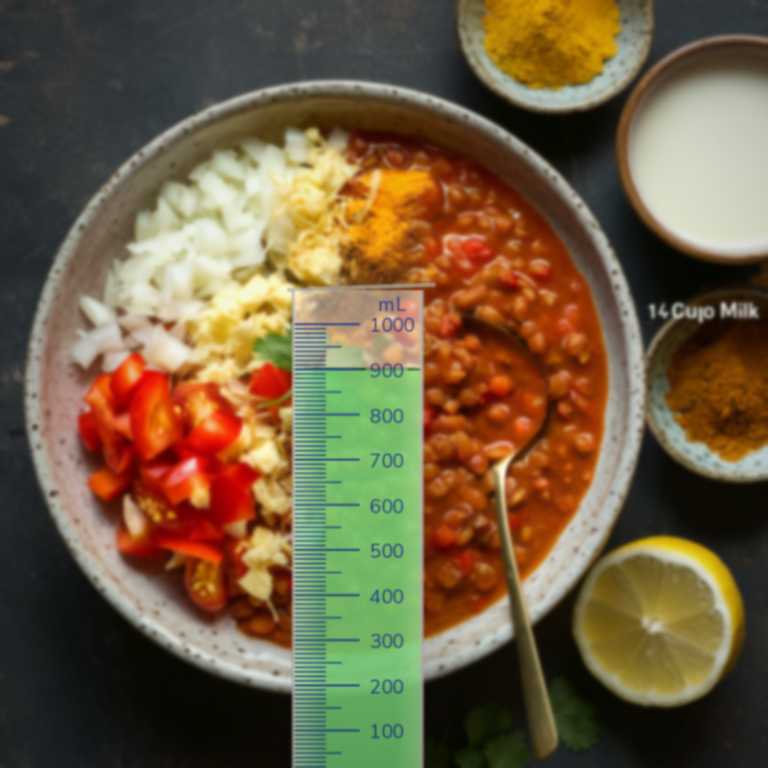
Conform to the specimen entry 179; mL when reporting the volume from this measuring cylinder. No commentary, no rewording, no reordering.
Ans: 900; mL
